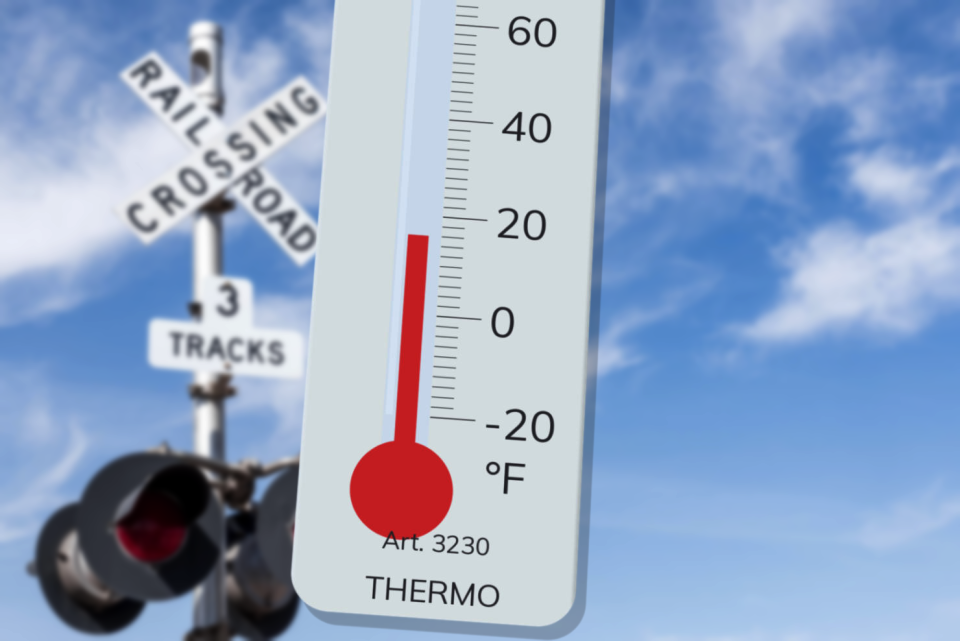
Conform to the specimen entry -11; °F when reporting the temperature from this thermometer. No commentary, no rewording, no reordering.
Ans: 16; °F
